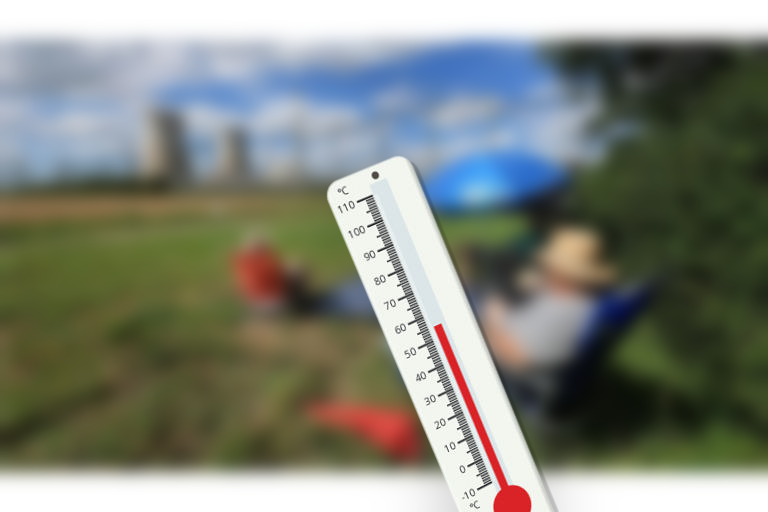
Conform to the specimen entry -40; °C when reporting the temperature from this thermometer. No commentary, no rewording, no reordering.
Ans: 55; °C
